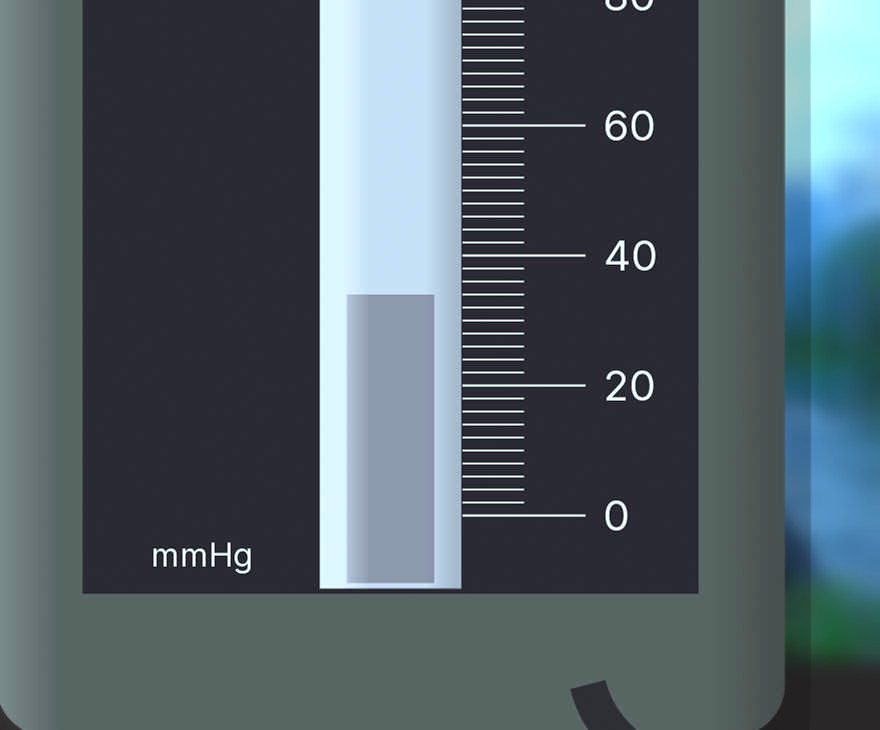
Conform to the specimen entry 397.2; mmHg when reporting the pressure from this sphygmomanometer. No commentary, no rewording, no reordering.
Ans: 34; mmHg
